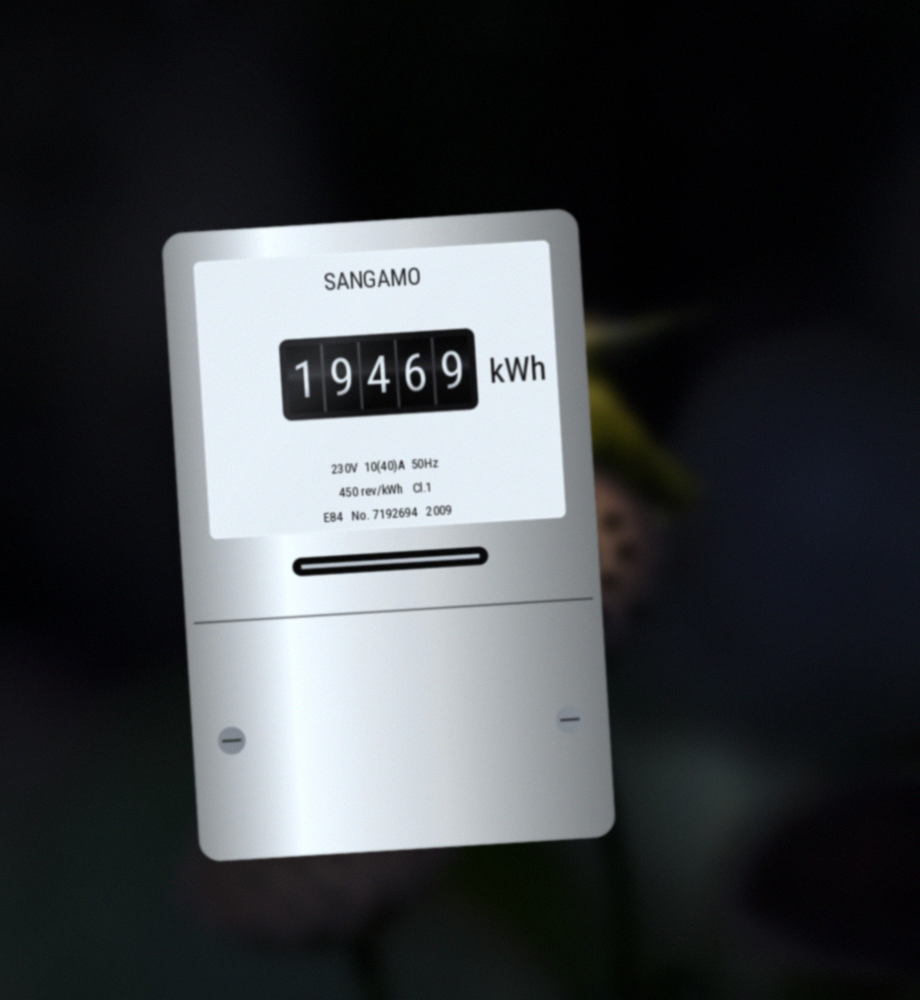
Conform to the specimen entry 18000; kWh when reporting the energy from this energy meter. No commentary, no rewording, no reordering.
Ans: 19469; kWh
